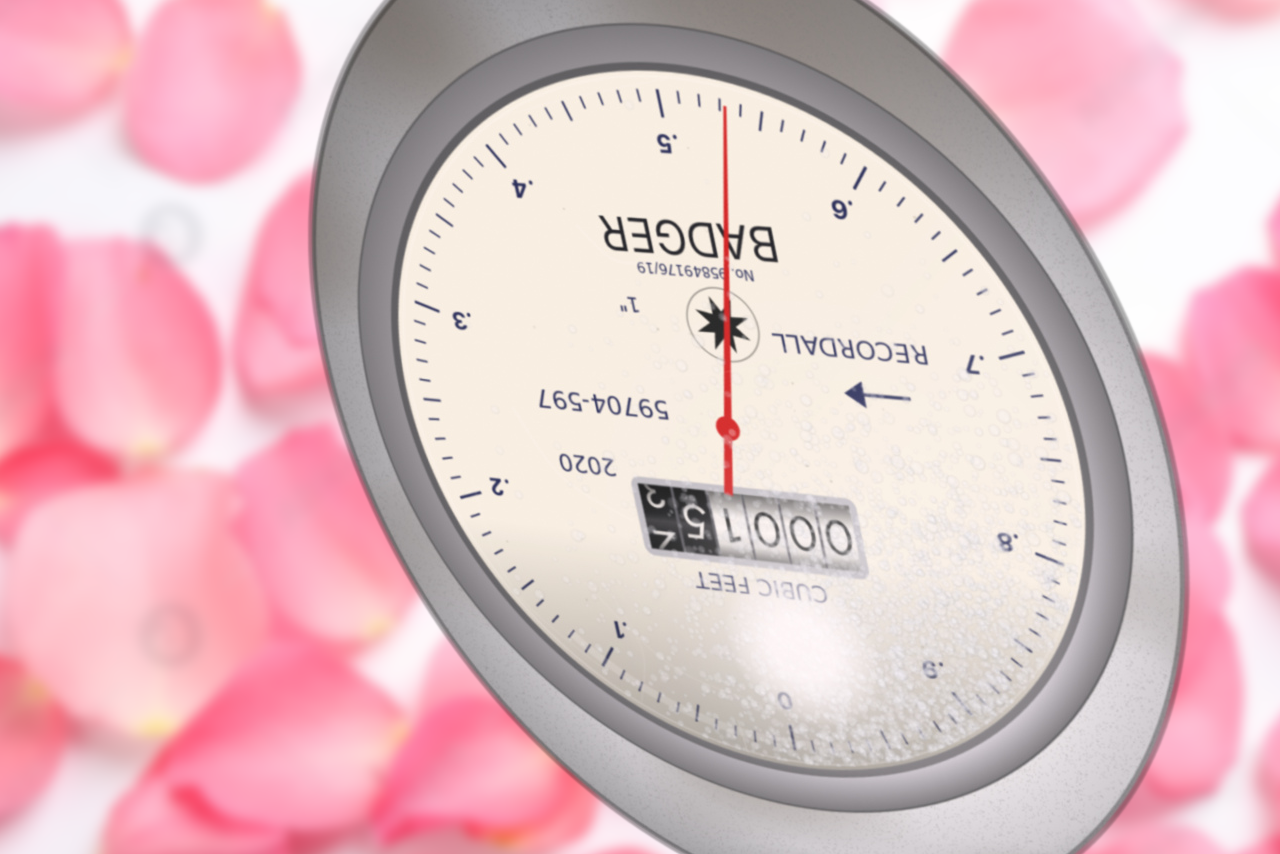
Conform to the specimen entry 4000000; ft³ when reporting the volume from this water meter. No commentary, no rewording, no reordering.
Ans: 152.53; ft³
